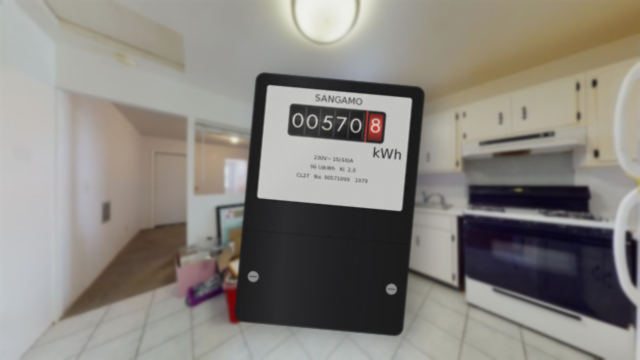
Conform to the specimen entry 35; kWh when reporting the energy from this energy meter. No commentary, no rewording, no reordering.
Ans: 570.8; kWh
